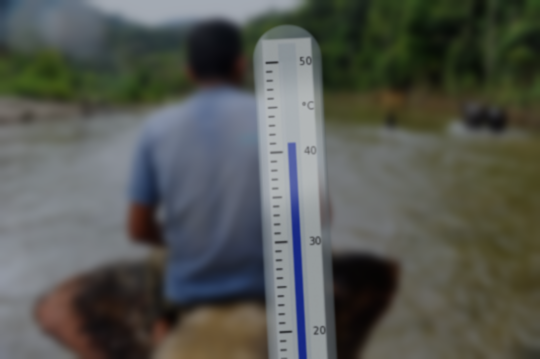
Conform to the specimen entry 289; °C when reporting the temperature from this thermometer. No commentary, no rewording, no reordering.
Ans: 41; °C
